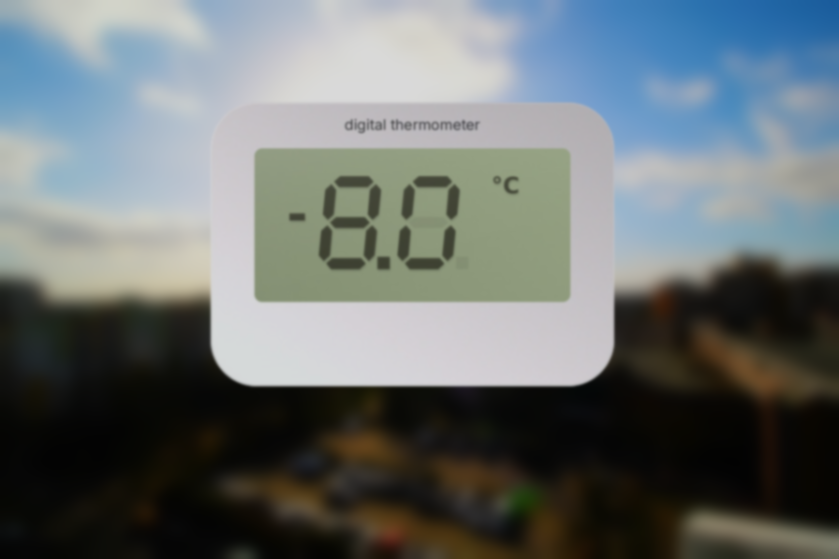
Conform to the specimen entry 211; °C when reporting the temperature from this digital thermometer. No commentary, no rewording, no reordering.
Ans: -8.0; °C
